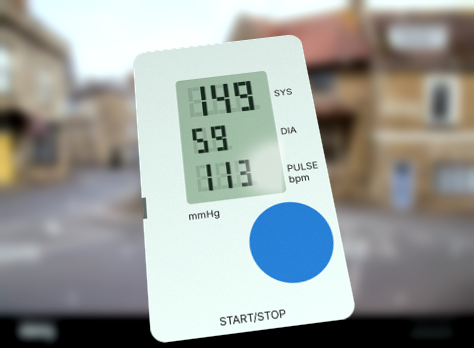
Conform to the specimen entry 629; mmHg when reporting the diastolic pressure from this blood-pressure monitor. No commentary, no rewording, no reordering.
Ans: 59; mmHg
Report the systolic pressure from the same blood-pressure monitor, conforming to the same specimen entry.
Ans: 149; mmHg
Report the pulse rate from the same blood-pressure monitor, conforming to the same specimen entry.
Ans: 113; bpm
